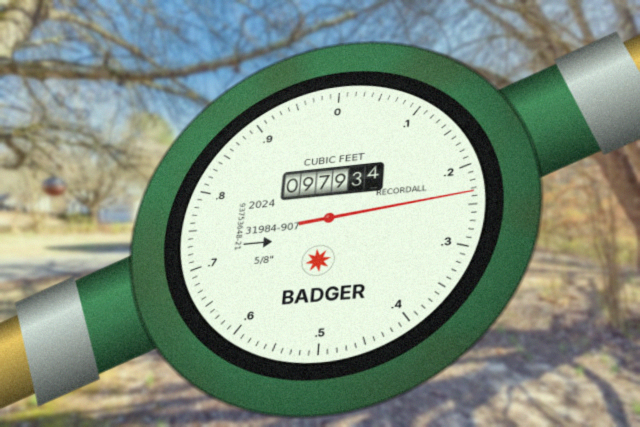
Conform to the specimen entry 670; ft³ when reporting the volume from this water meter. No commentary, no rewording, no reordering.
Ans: 97934.23; ft³
